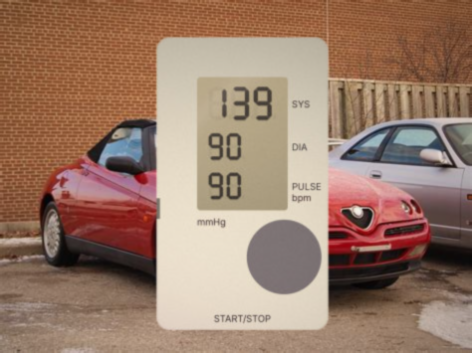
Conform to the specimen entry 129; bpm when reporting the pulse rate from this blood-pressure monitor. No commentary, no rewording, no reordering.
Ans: 90; bpm
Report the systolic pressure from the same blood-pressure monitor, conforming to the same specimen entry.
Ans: 139; mmHg
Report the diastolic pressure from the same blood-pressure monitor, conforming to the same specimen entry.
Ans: 90; mmHg
